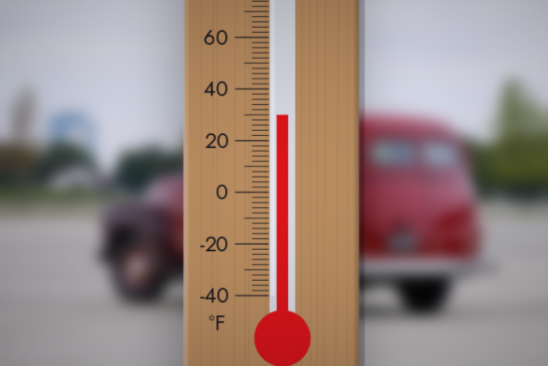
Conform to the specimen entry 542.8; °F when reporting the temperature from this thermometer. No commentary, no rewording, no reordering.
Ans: 30; °F
